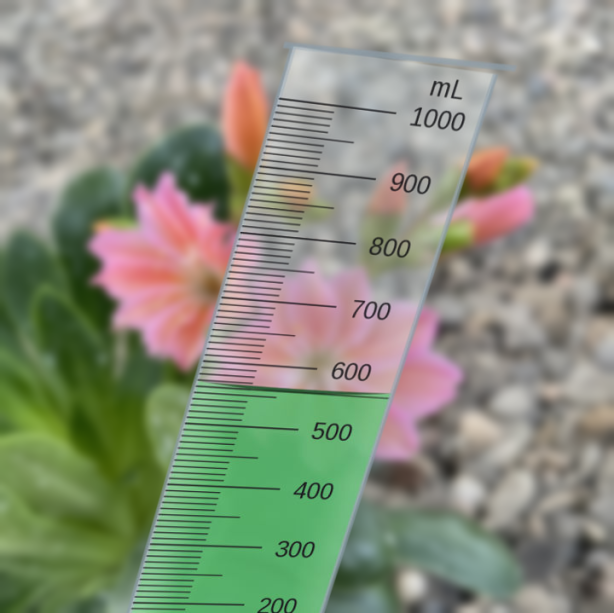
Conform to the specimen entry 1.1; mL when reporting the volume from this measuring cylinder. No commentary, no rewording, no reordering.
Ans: 560; mL
